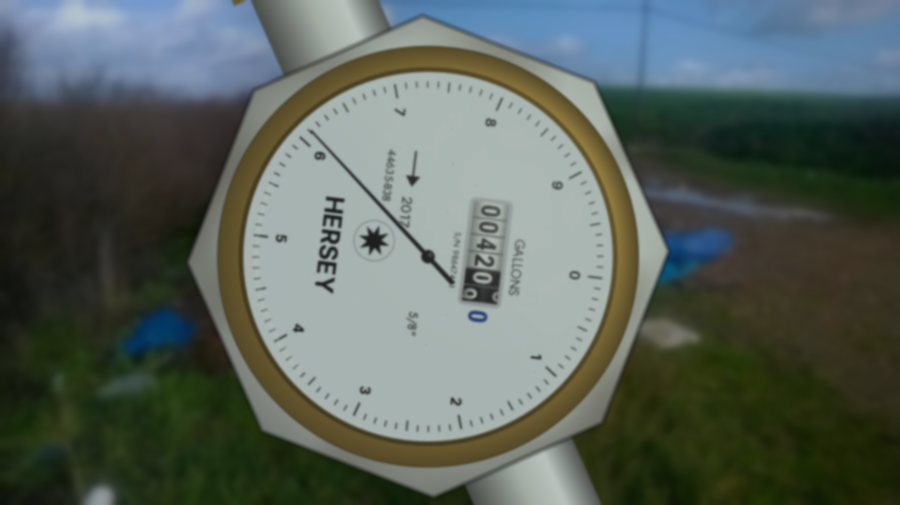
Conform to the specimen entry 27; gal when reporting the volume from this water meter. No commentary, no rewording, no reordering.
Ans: 42086.1; gal
